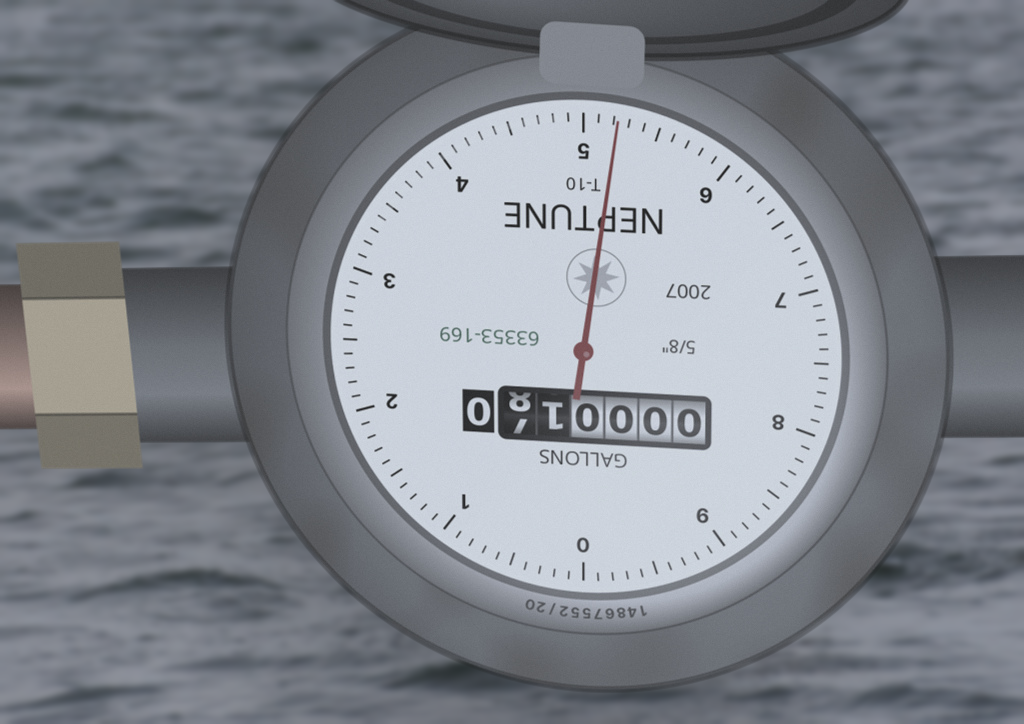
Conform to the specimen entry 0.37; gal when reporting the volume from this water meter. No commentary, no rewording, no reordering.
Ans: 175.2; gal
